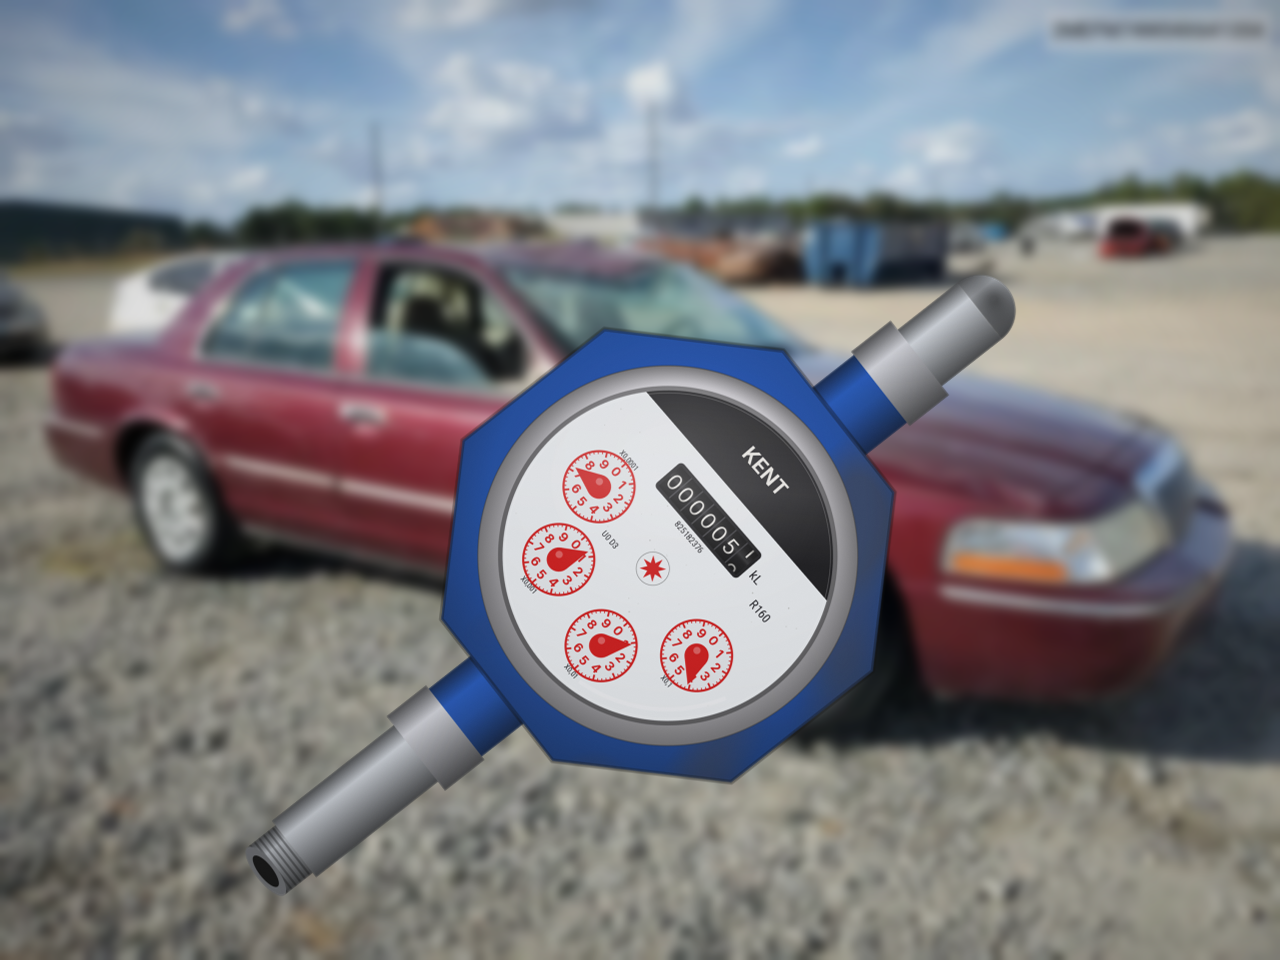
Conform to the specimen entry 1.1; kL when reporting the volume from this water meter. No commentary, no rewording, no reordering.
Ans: 51.4107; kL
